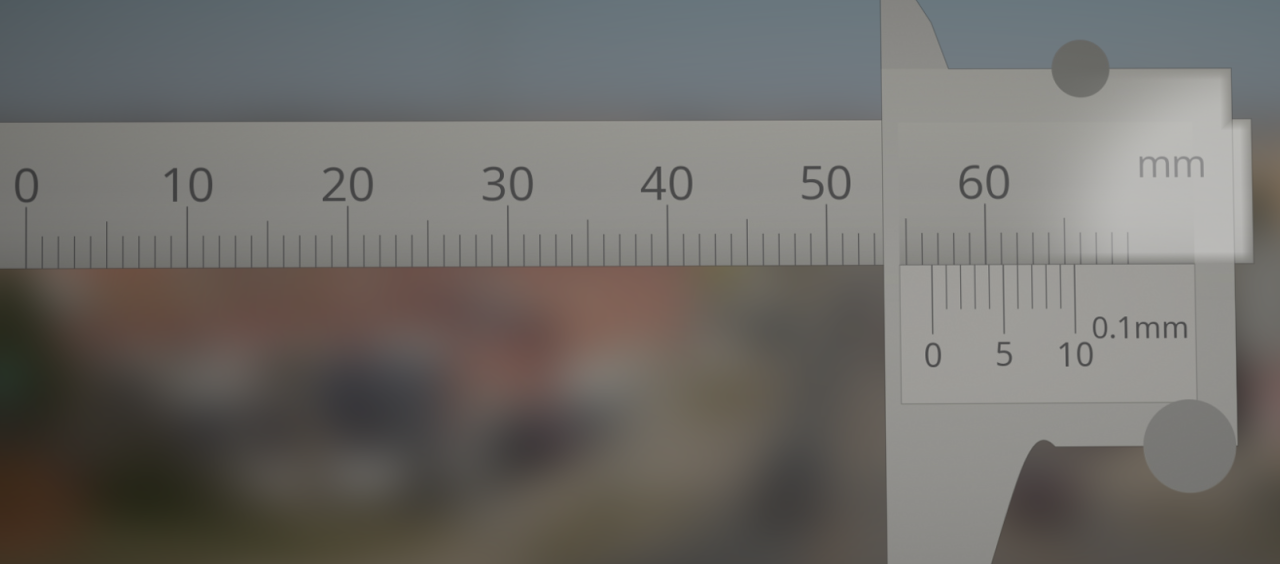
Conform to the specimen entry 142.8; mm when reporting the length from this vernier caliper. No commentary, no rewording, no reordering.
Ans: 56.6; mm
